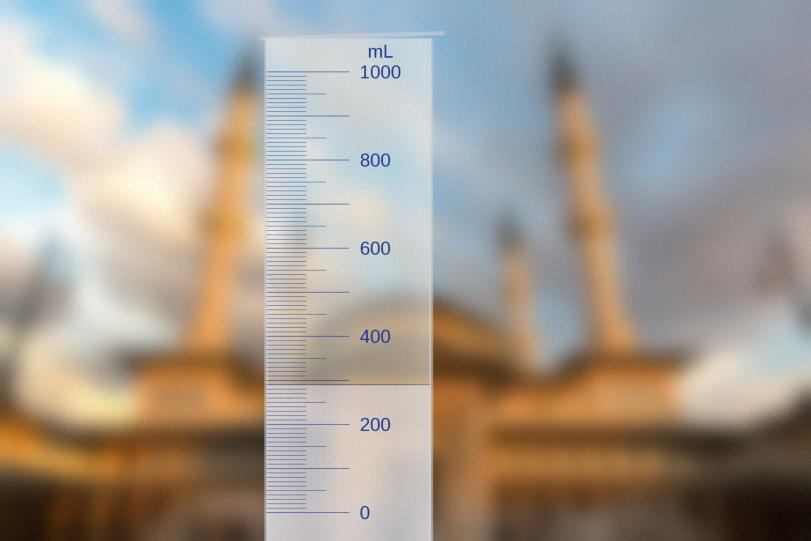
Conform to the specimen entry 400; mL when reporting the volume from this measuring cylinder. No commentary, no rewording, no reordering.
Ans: 290; mL
